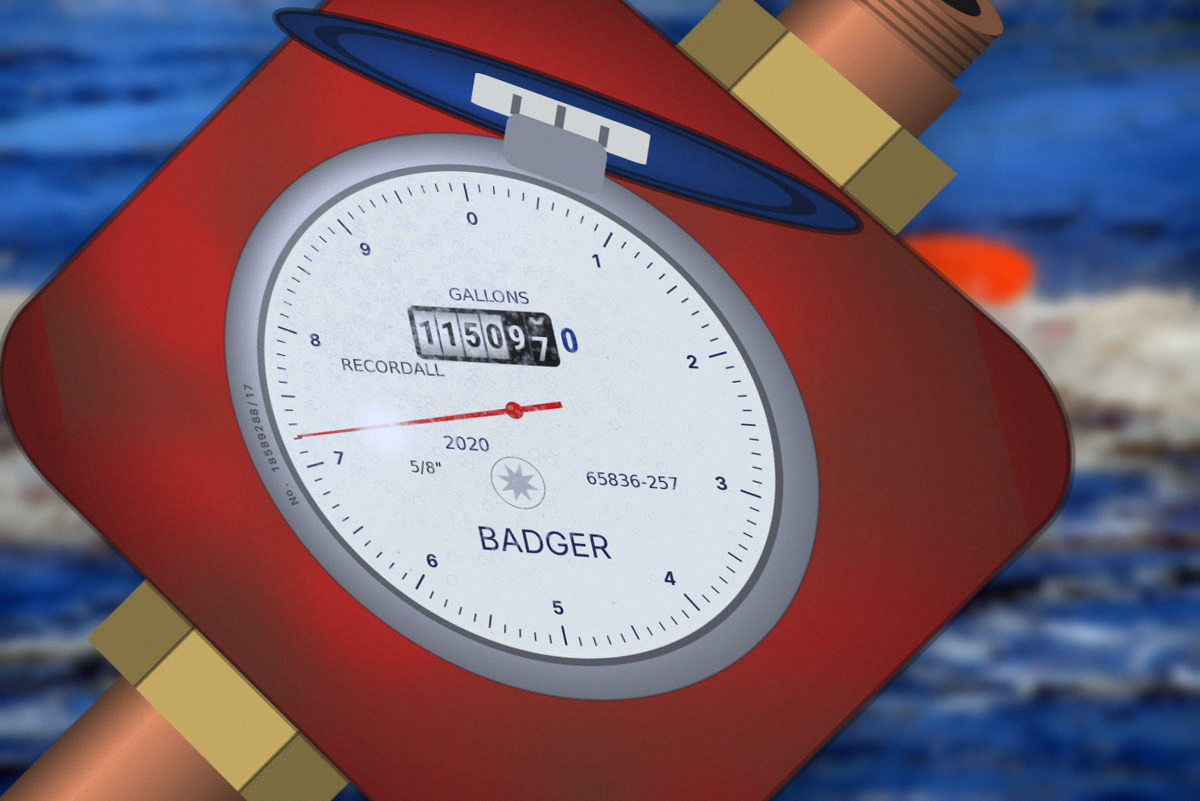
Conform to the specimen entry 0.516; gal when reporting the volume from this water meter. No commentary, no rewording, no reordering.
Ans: 1150967.2; gal
